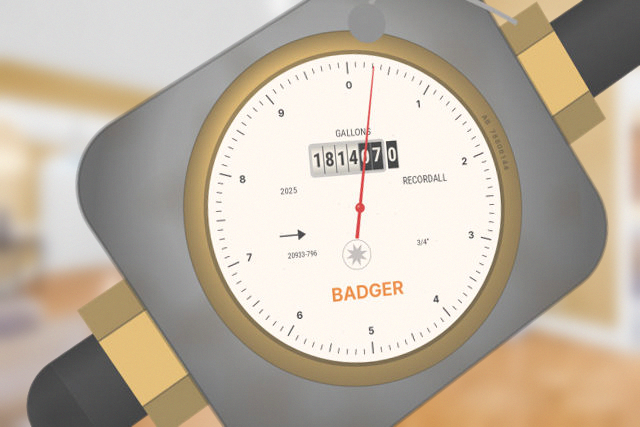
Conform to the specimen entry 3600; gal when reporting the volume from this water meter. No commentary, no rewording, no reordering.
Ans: 1814070.3; gal
